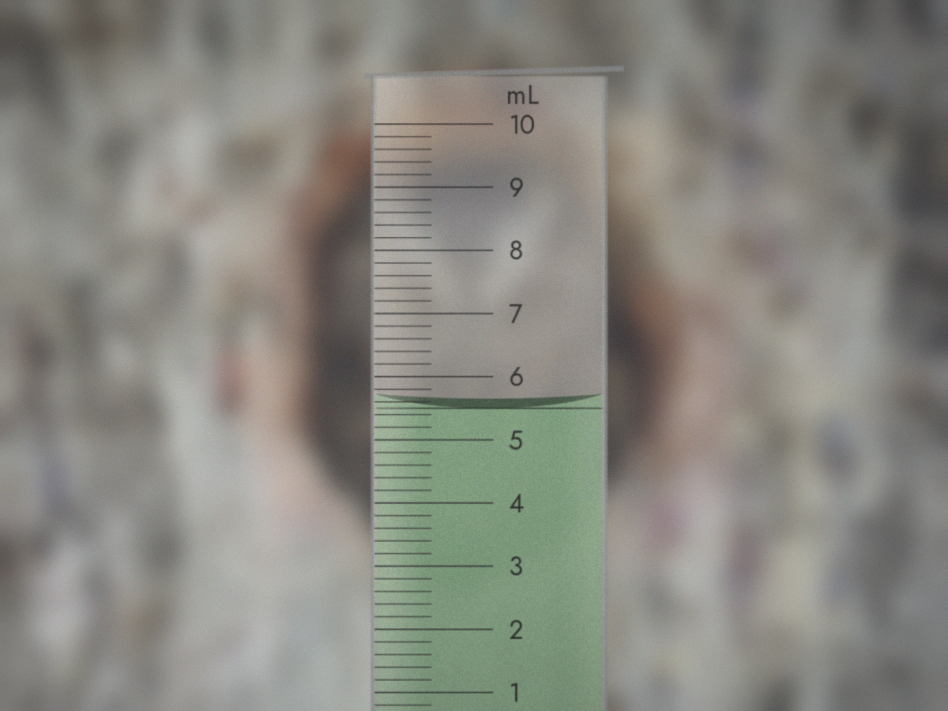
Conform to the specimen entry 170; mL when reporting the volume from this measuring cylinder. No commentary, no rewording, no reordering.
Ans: 5.5; mL
